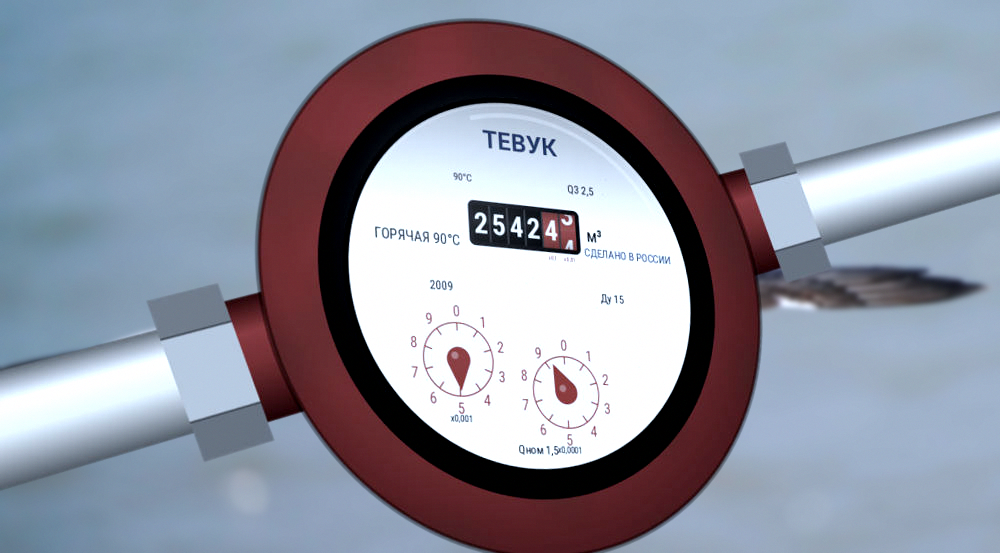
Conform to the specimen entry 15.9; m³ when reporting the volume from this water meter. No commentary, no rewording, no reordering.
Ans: 2542.4349; m³
